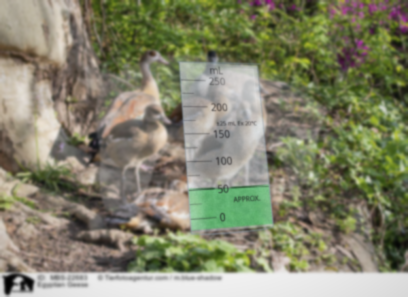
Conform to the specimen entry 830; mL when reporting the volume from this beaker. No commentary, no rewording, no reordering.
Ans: 50; mL
